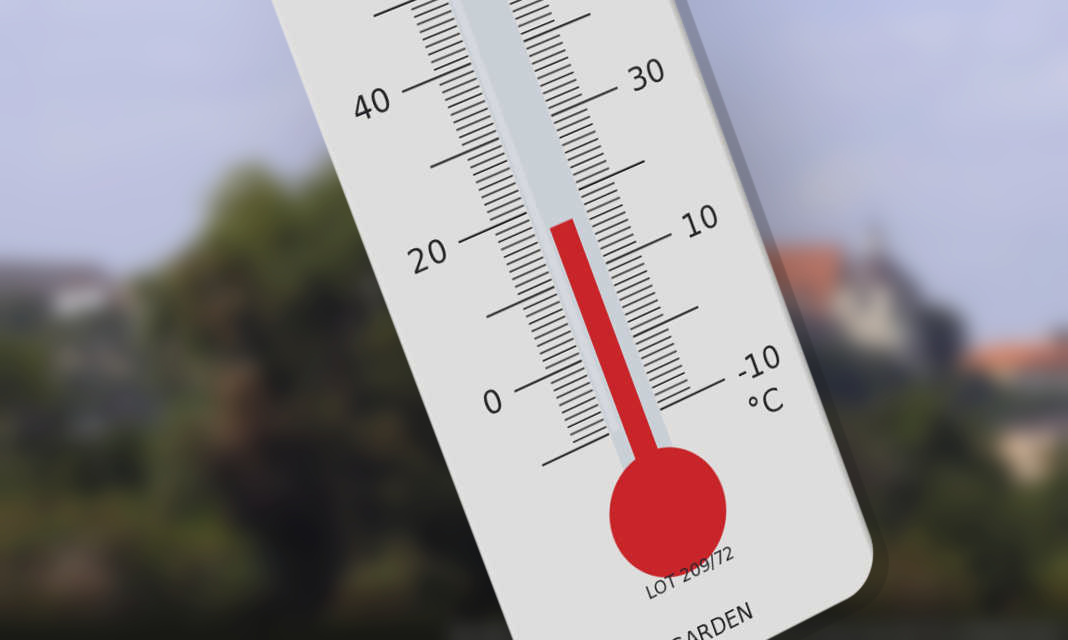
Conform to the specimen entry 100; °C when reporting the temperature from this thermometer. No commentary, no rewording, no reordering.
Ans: 17; °C
